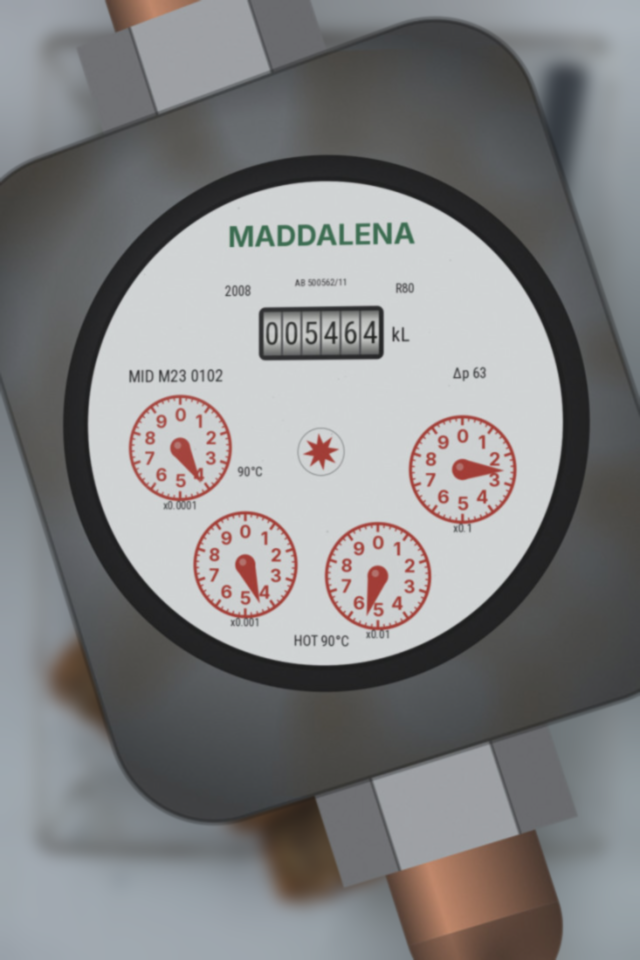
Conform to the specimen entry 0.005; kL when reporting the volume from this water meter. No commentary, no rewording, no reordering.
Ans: 5464.2544; kL
